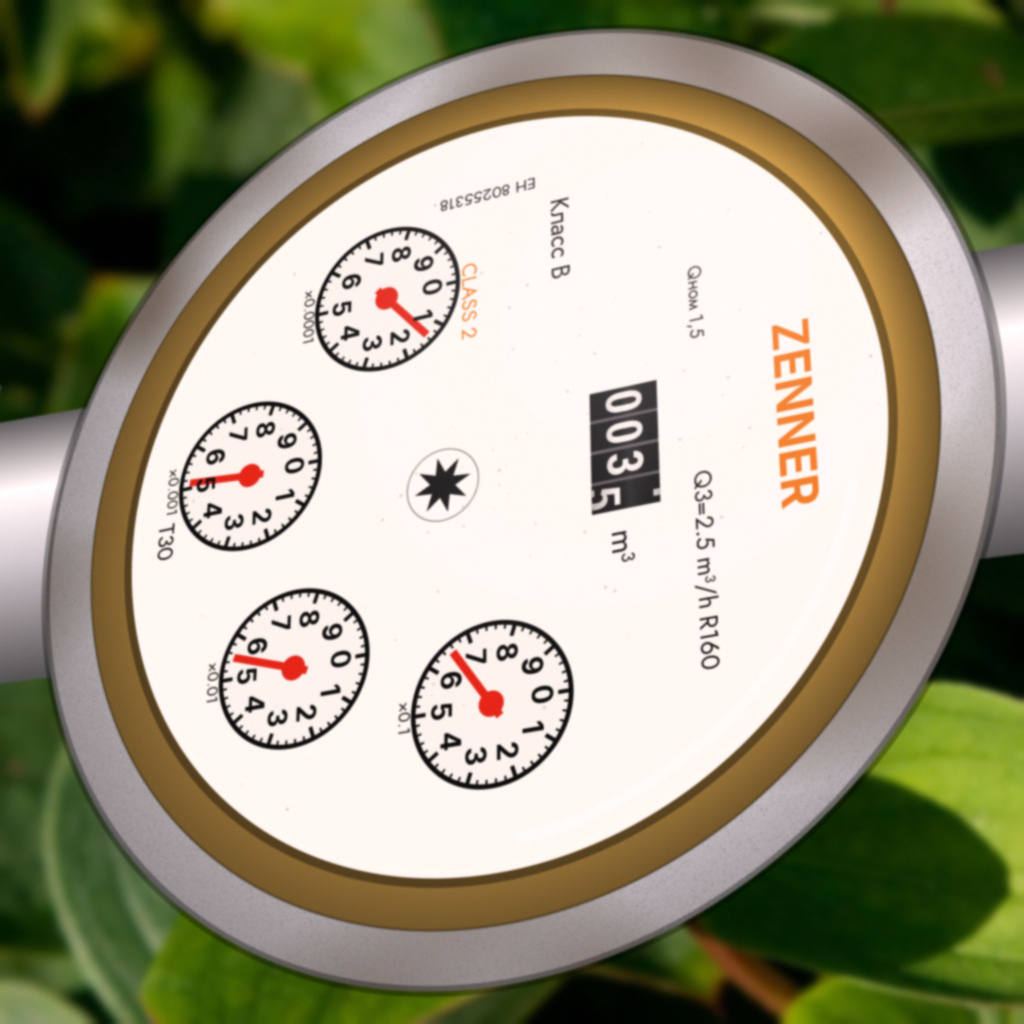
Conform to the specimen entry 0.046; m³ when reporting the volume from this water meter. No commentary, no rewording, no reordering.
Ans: 34.6551; m³
